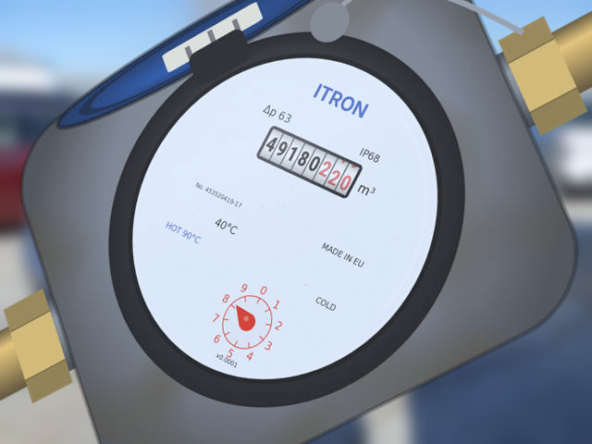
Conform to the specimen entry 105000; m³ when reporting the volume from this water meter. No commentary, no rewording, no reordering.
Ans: 49180.2198; m³
